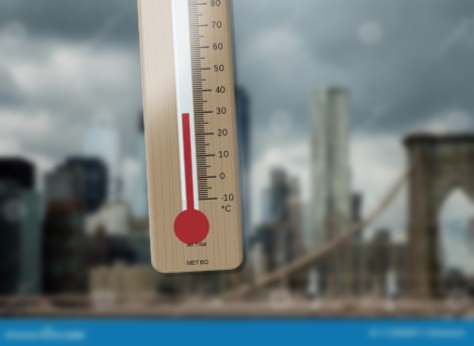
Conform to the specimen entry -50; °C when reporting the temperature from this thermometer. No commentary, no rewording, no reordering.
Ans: 30; °C
